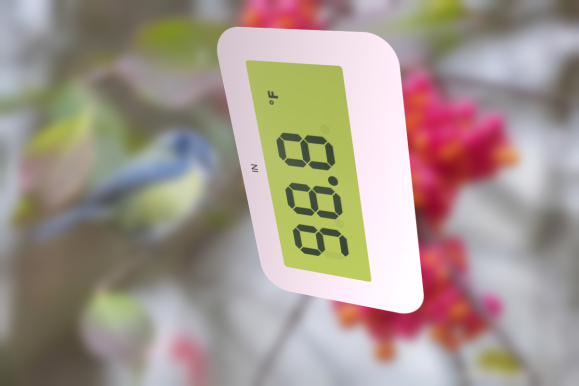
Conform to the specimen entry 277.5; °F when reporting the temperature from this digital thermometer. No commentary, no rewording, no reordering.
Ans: 98.8; °F
